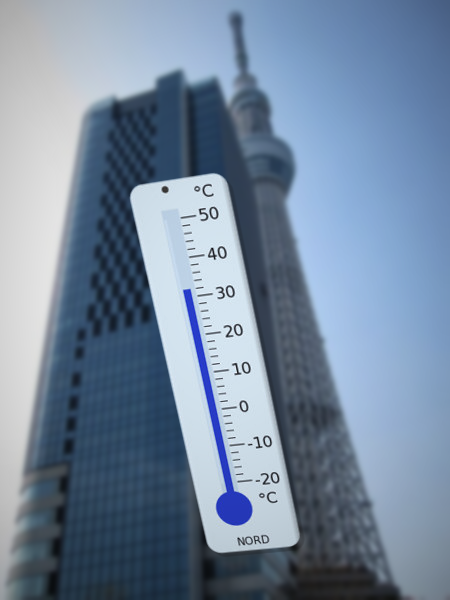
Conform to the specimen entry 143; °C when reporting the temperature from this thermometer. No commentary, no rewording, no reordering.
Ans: 32; °C
